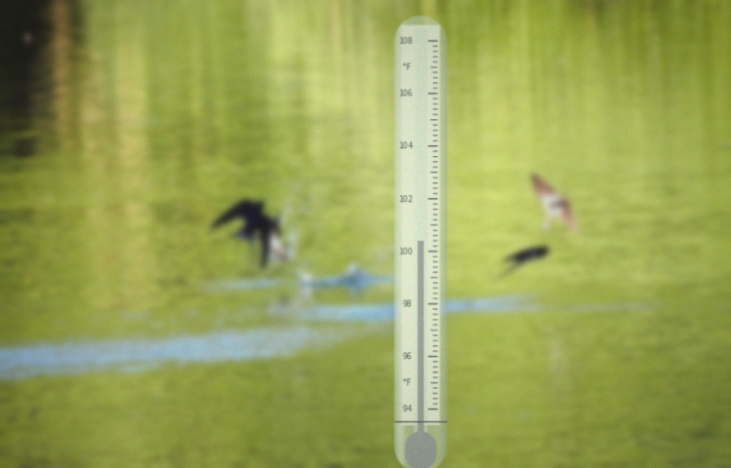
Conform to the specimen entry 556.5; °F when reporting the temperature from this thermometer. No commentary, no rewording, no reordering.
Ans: 100.4; °F
